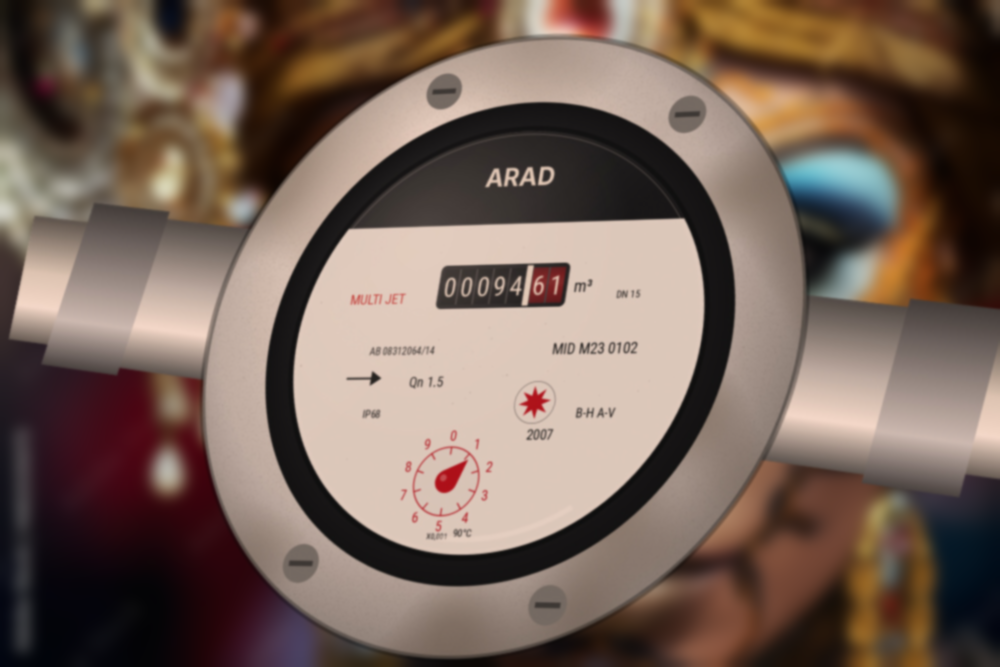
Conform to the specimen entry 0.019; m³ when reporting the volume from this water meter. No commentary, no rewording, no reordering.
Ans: 94.611; m³
